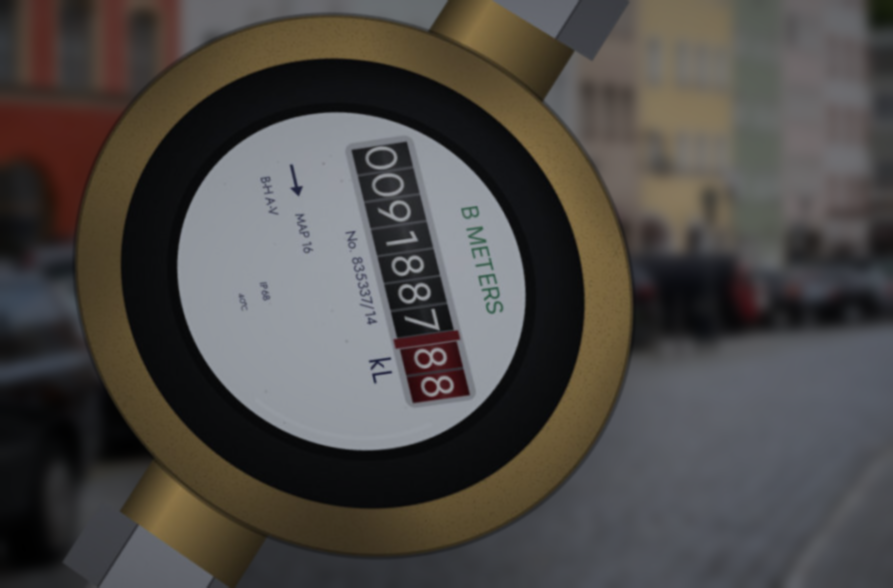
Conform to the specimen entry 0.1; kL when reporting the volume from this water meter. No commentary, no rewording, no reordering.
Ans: 91887.88; kL
